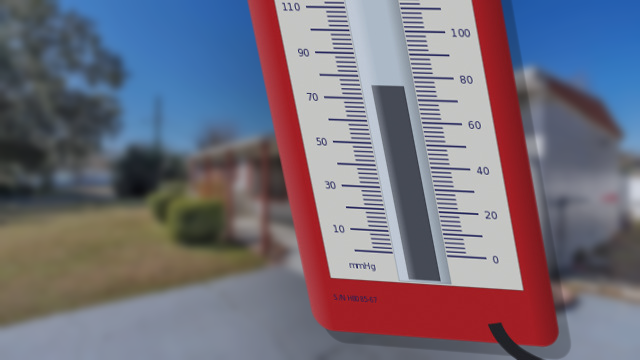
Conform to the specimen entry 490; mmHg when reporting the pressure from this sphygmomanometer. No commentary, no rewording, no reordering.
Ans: 76; mmHg
